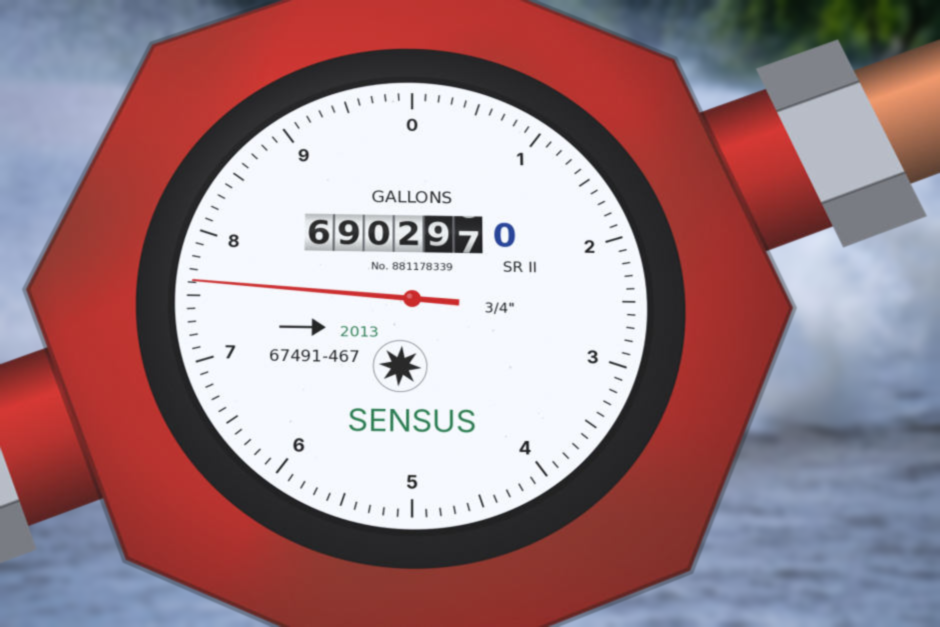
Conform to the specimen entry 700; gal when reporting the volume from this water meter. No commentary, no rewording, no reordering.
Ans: 6902967.6; gal
